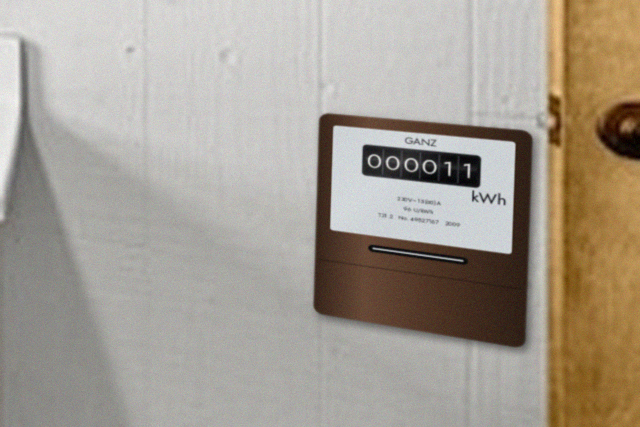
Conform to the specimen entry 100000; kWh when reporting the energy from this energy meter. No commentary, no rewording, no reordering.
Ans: 11; kWh
